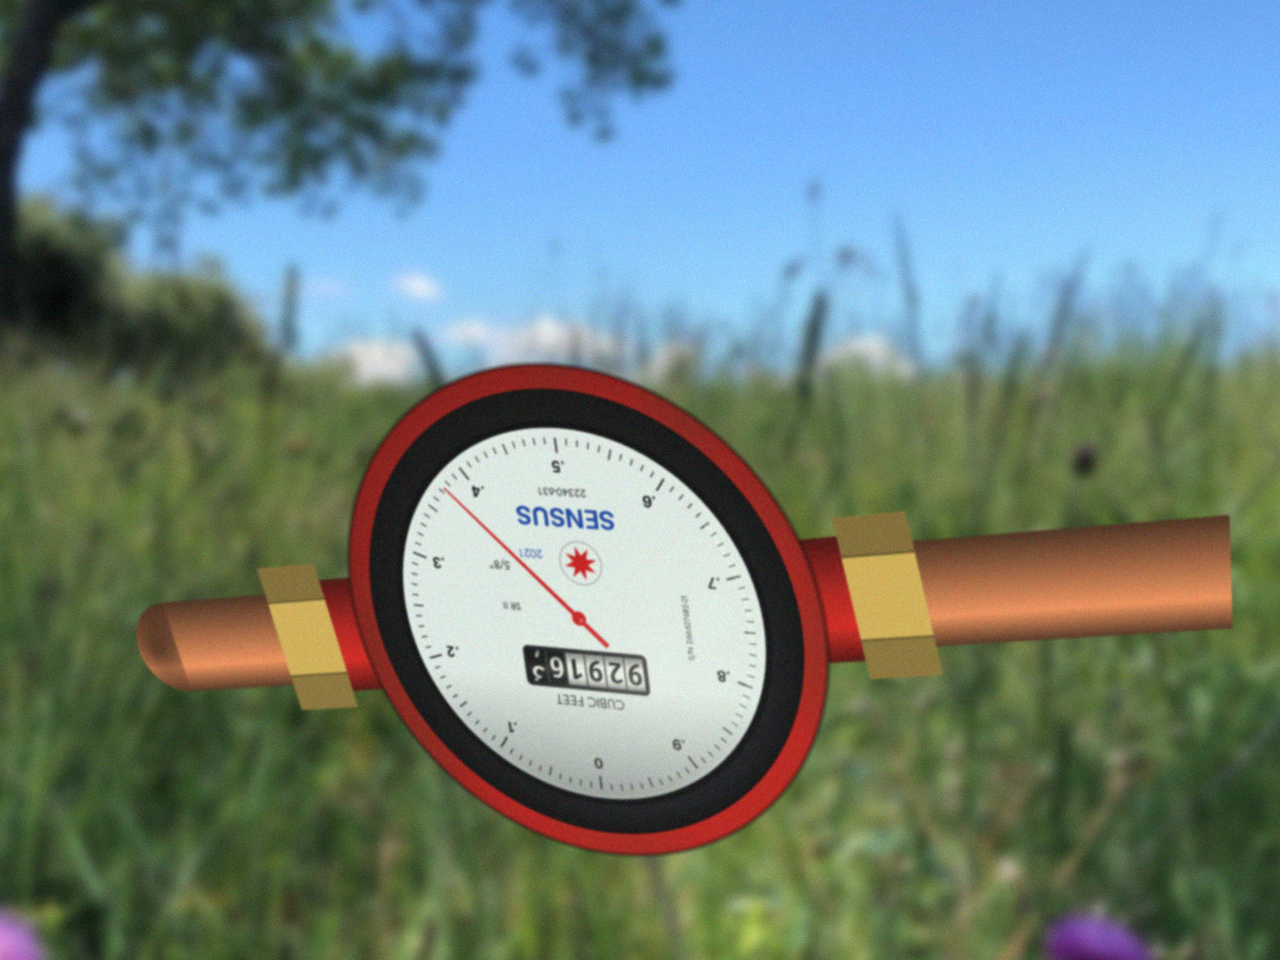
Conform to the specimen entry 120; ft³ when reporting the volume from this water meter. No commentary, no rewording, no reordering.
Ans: 929163.37; ft³
